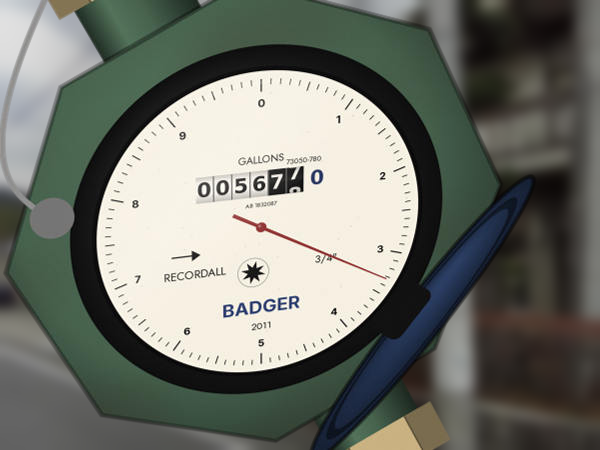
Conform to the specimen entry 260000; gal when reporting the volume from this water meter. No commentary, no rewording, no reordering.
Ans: 56773.3; gal
